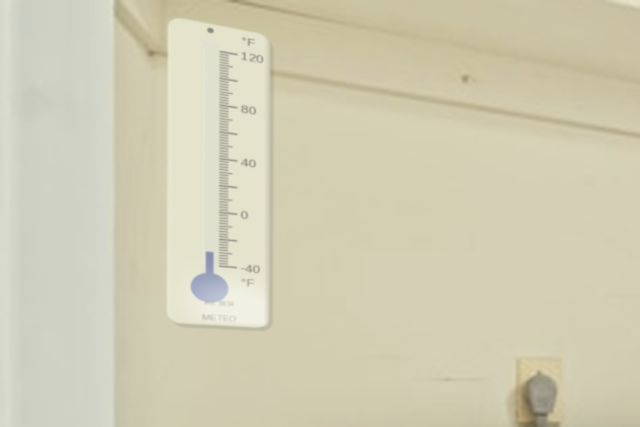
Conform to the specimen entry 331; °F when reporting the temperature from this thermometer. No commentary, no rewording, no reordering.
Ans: -30; °F
